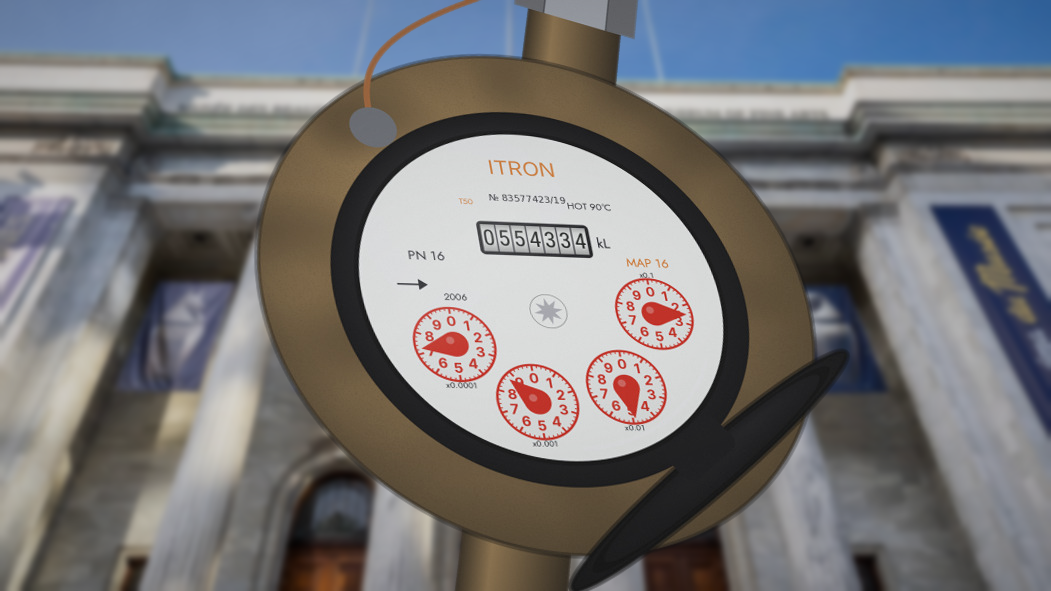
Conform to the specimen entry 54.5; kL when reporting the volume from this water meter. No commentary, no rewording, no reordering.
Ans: 554334.2487; kL
